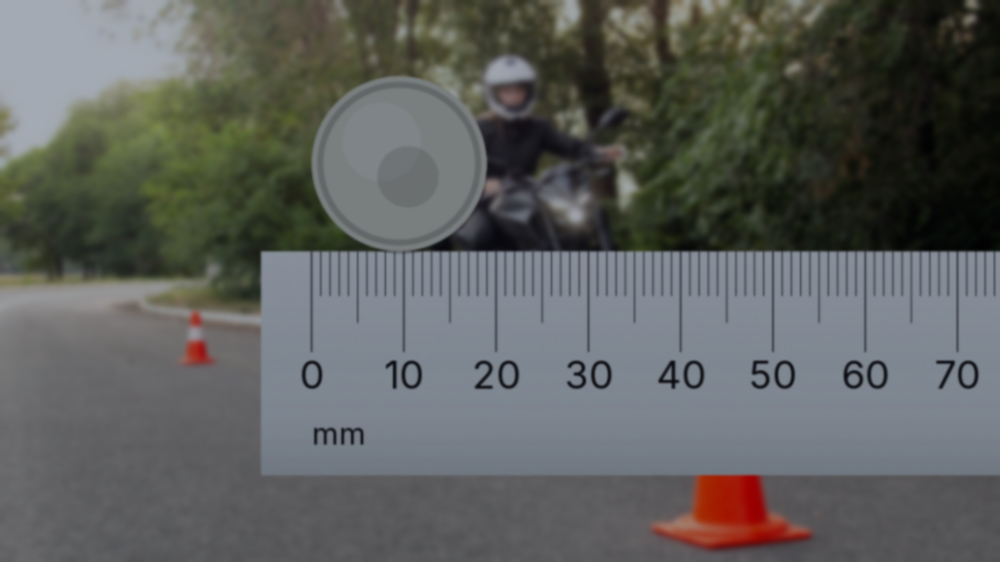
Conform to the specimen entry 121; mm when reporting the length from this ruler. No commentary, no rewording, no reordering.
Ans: 19; mm
